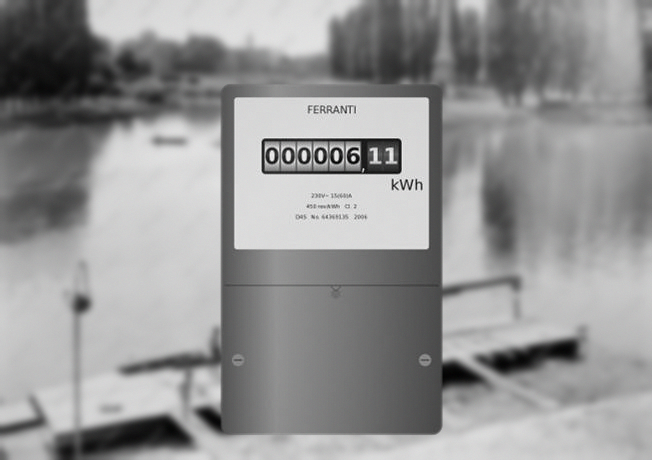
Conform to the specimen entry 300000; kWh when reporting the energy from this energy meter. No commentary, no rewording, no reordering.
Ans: 6.11; kWh
